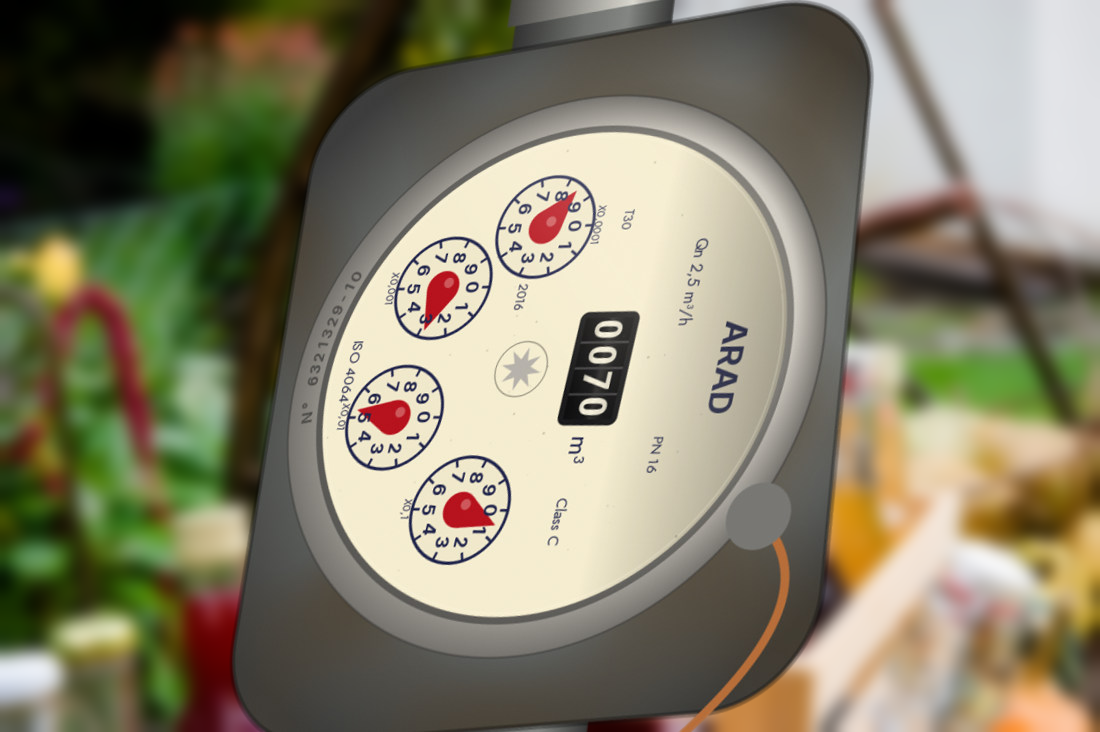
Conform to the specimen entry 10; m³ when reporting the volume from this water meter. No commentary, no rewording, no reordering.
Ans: 70.0528; m³
